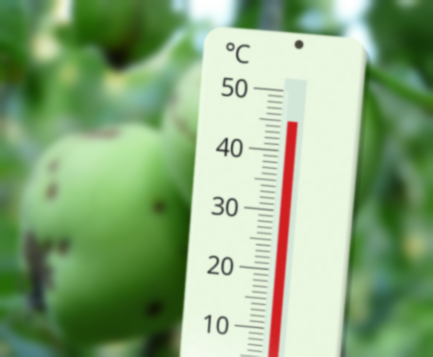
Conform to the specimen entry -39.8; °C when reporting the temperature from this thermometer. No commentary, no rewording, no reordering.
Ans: 45; °C
